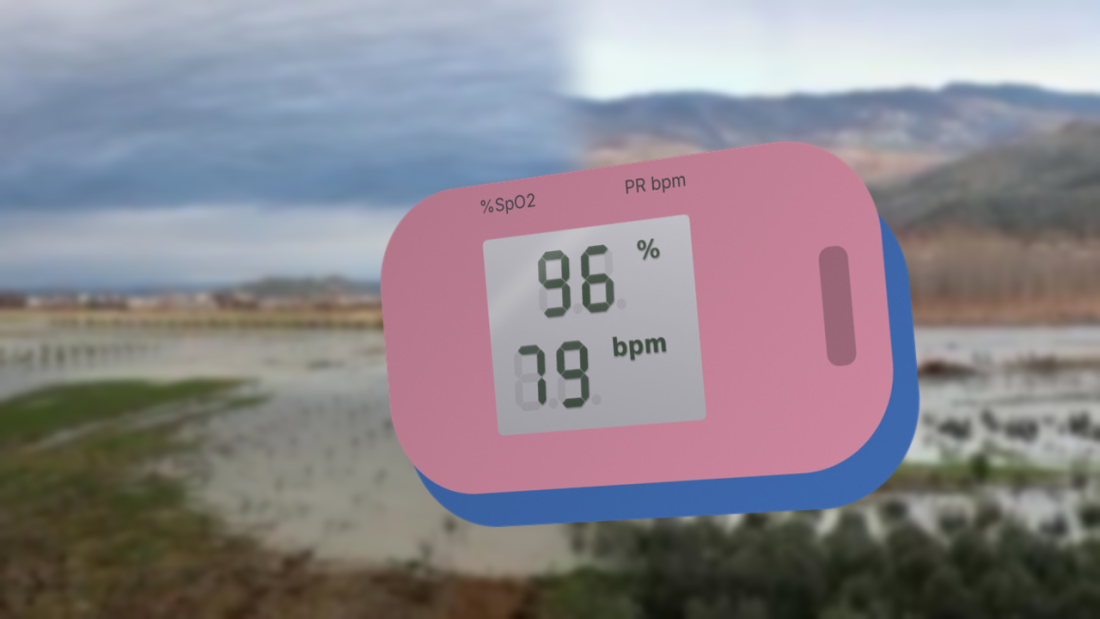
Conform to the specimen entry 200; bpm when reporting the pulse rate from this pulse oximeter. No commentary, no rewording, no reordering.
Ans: 79; bpm
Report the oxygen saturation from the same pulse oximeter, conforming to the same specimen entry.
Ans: 96; %
